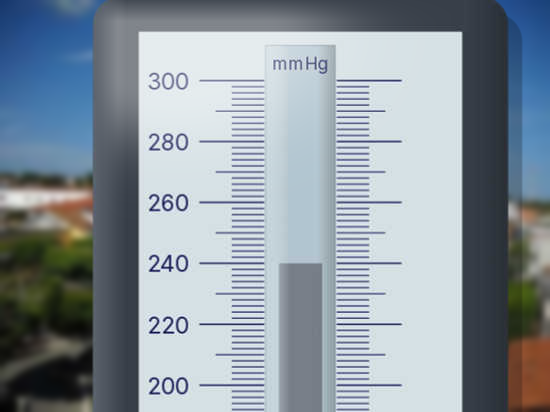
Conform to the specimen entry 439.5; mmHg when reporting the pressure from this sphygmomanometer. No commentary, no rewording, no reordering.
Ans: 240; mmHg
